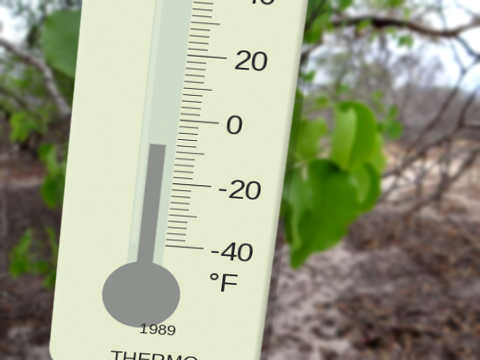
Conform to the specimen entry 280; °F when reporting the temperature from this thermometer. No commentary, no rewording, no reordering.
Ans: -8; °F
